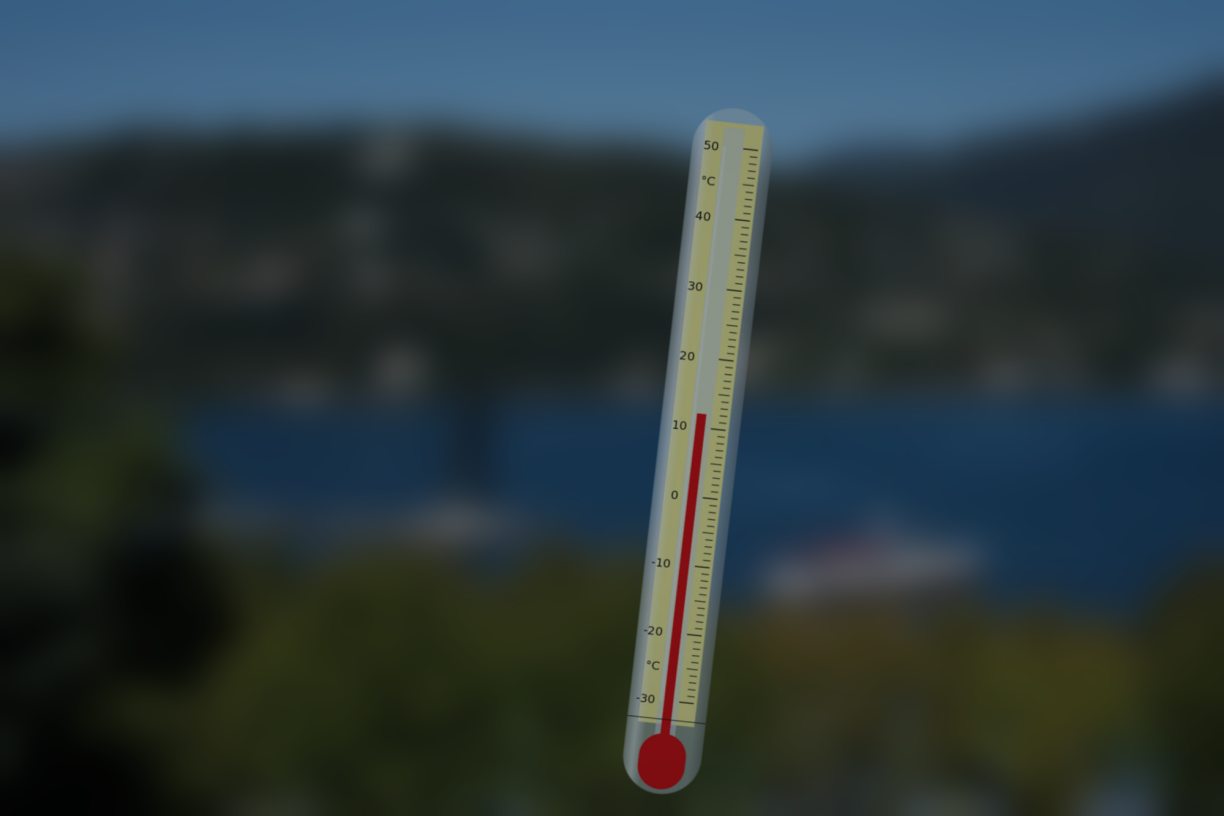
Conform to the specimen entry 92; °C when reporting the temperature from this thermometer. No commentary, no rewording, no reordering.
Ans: 12; °C
